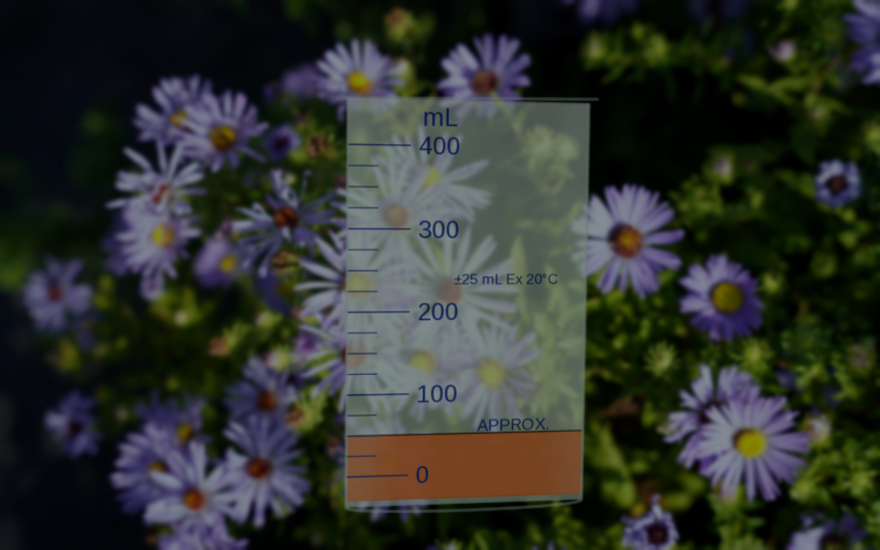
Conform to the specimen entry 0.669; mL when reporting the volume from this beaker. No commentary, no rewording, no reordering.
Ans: 50; mL
